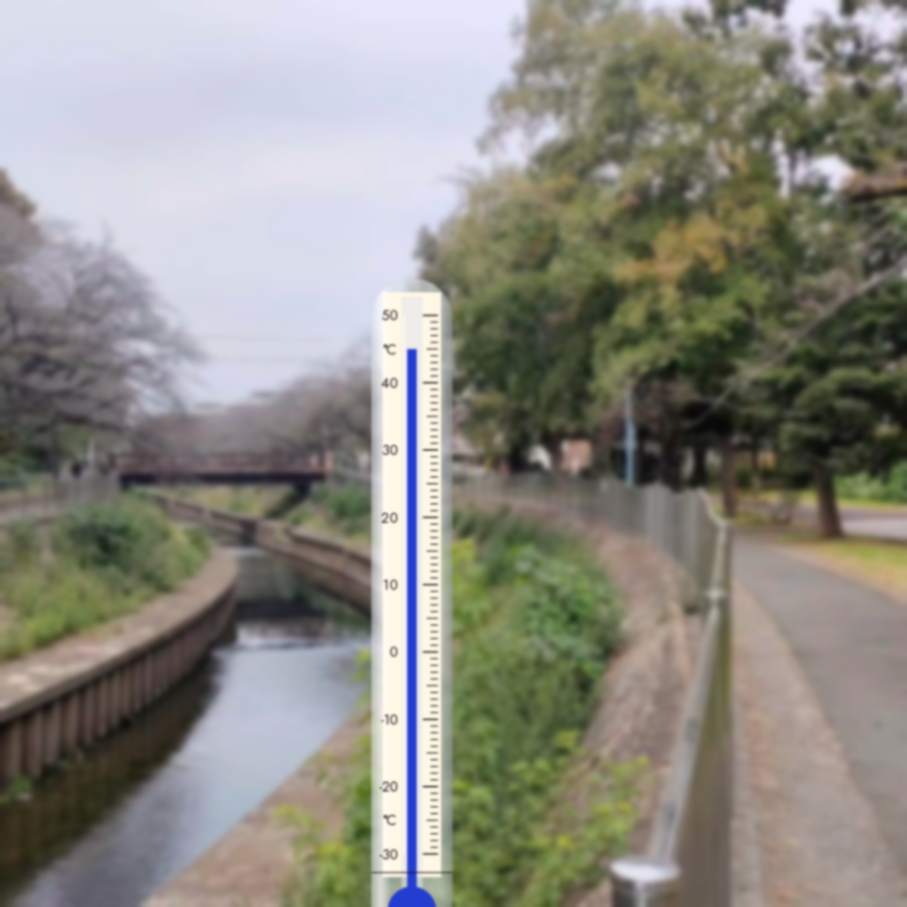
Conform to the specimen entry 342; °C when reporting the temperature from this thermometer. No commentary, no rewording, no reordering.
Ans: 45; °C
